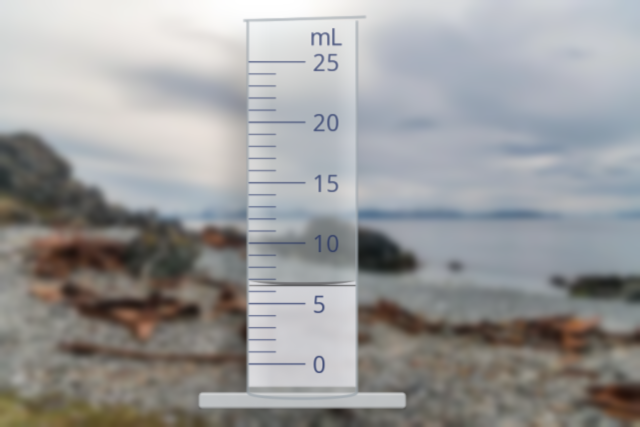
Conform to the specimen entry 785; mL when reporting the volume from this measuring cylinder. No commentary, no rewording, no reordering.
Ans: 6.5; mL
